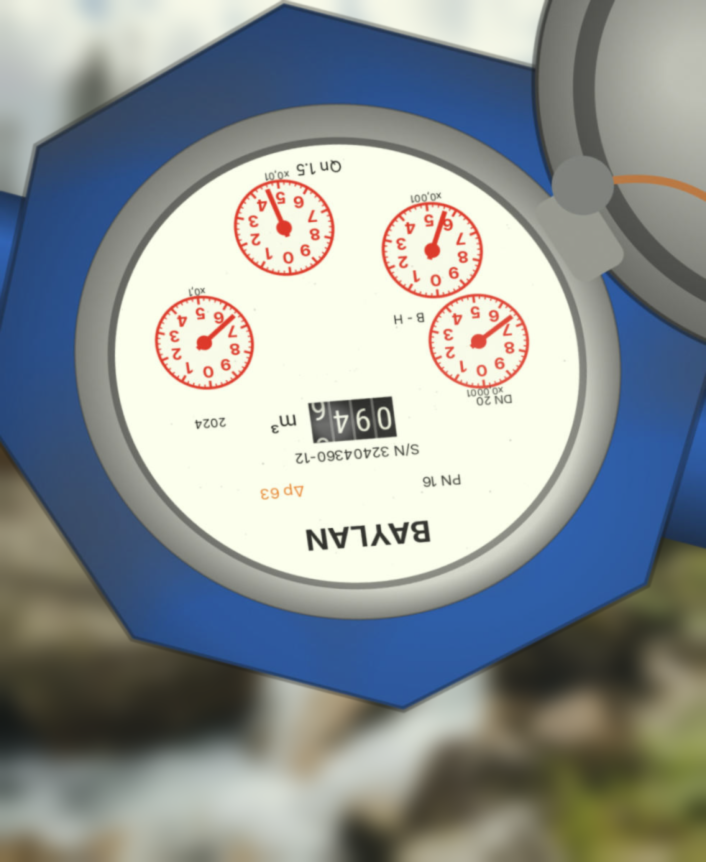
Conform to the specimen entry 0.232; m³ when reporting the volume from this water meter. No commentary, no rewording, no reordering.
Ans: 945.6456; m³
